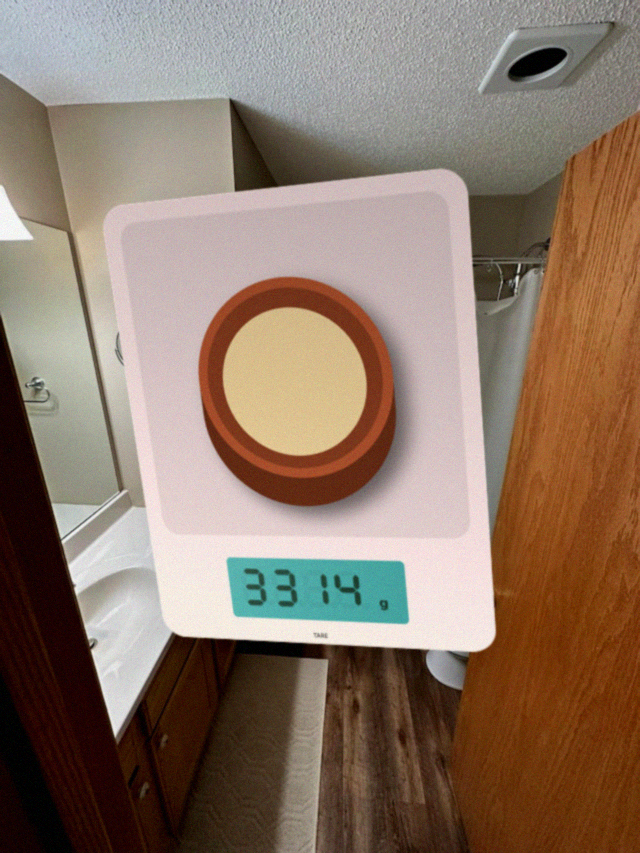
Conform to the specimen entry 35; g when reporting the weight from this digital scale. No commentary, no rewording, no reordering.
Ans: 3314; g
